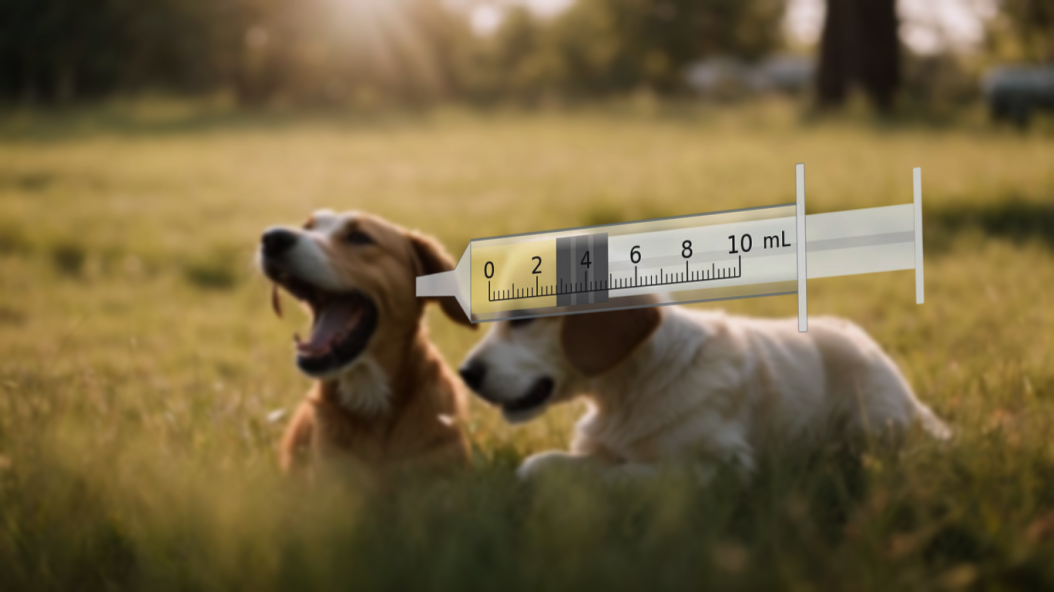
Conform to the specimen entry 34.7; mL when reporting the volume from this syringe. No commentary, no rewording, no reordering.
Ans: 2.8; mL
